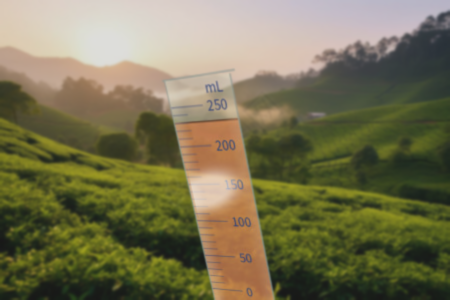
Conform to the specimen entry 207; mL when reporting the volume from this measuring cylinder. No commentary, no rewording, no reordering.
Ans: 230; mL
